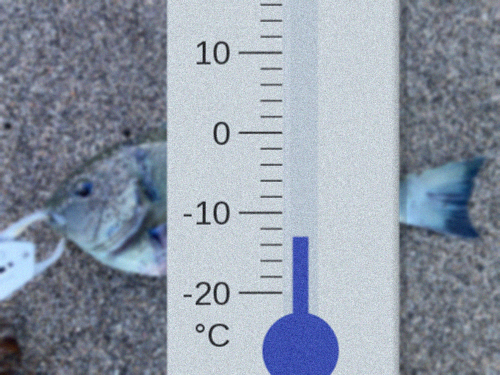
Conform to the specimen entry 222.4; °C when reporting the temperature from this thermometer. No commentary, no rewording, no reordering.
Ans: -13; °C
